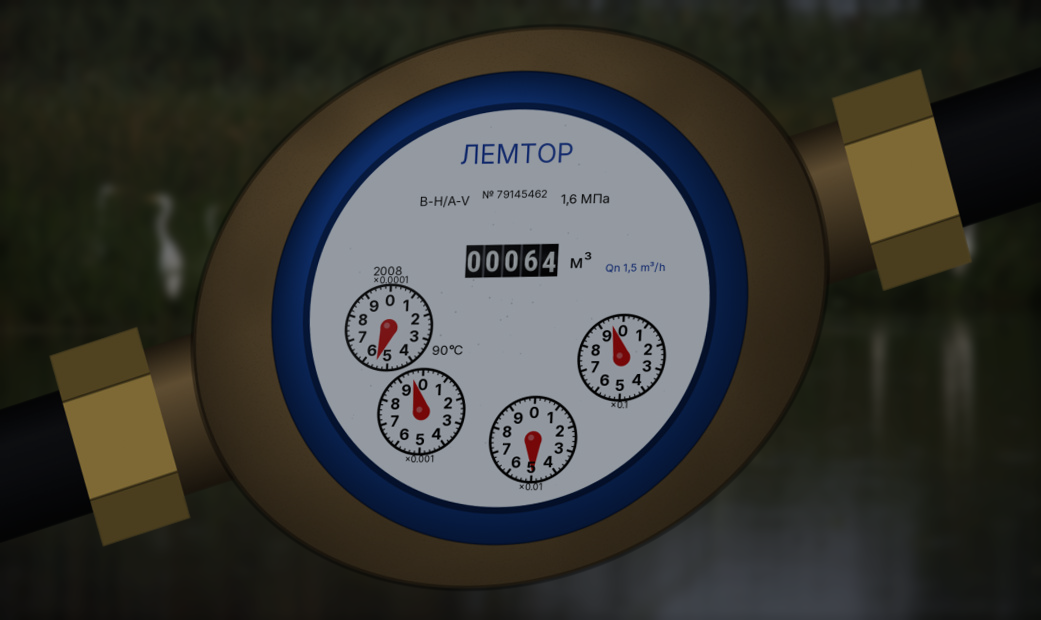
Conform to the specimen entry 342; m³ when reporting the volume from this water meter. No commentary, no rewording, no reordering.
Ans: 63.9495; m³
